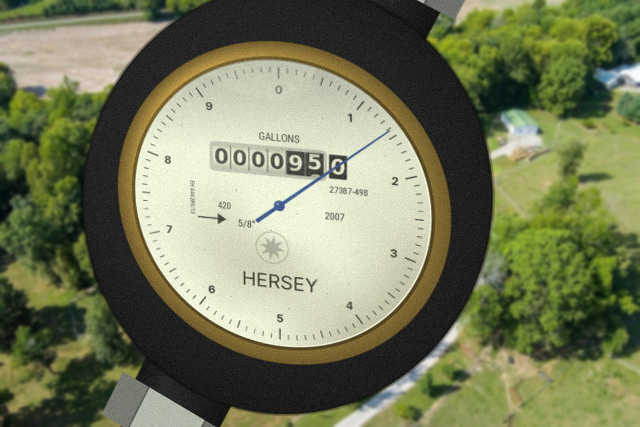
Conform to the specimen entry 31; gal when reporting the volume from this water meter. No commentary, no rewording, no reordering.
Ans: 951.4; gal
